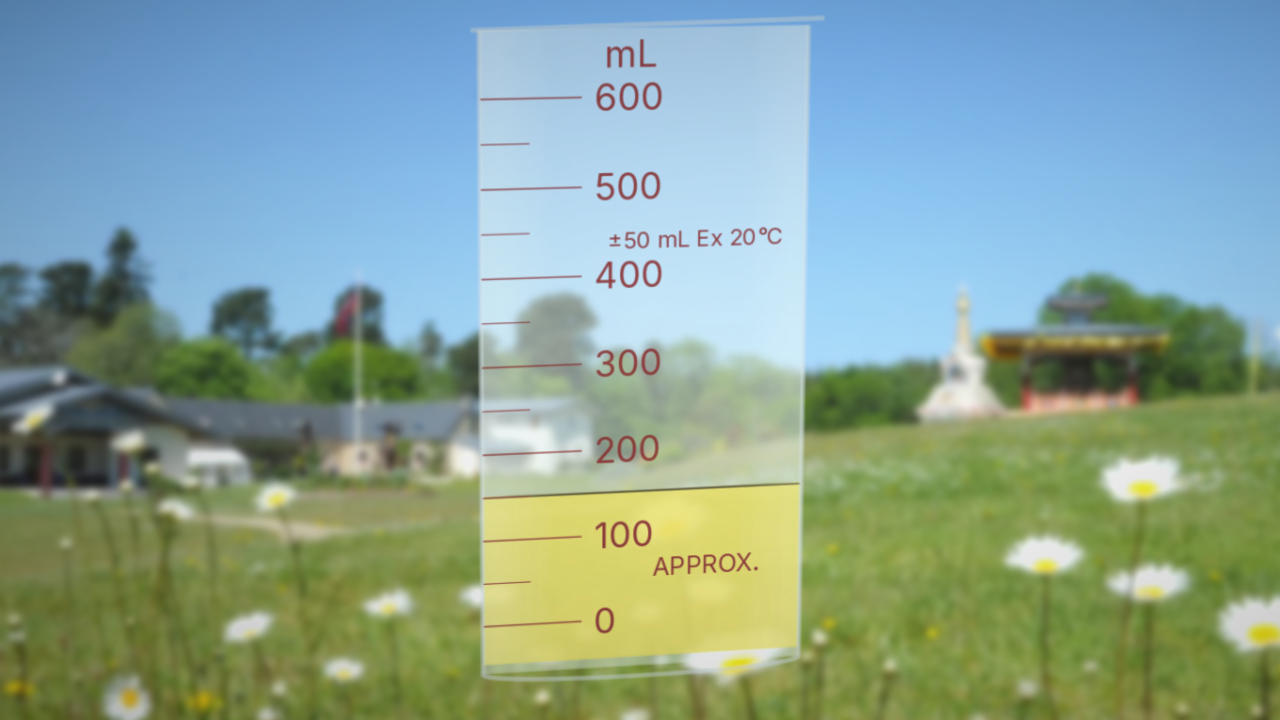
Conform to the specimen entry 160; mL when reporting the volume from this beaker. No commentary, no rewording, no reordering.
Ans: 150; mL
